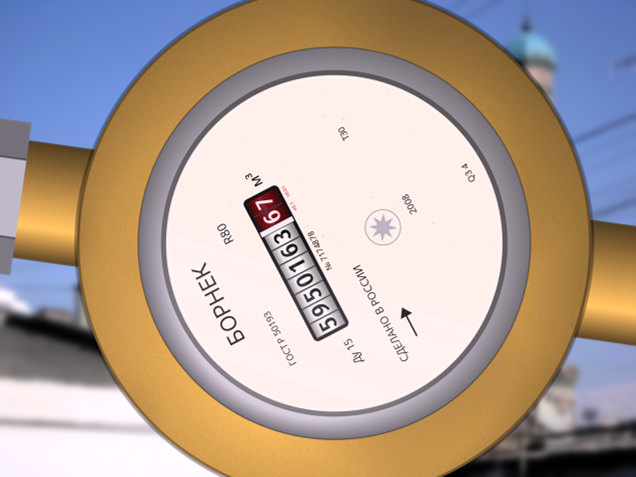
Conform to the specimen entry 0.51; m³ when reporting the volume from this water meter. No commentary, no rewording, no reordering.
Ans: 5950163.67; m³
